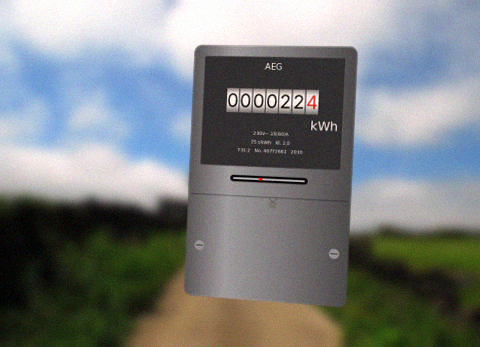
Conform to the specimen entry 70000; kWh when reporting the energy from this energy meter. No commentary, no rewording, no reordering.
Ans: 22.4; kWh
